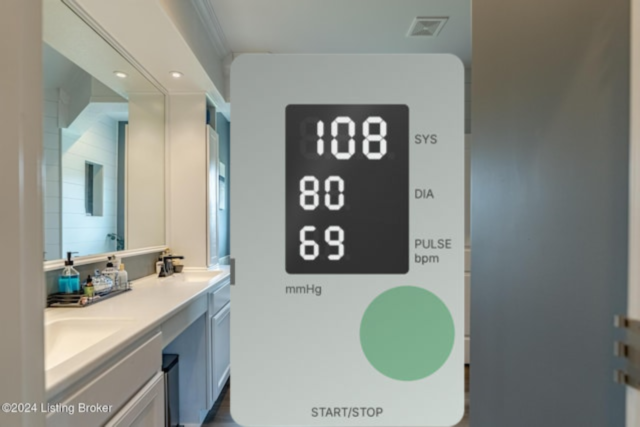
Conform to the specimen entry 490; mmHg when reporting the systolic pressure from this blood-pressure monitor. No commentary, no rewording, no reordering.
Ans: 108; mmHg
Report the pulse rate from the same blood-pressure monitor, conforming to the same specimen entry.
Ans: 69; bpm
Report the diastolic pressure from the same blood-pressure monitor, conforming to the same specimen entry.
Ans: 80; mmHg
